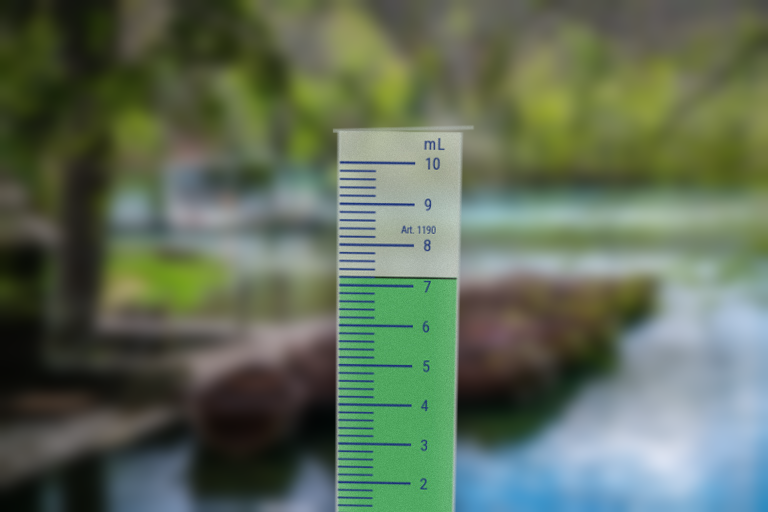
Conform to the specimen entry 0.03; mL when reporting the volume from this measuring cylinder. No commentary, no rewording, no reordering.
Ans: 7.2; mL
